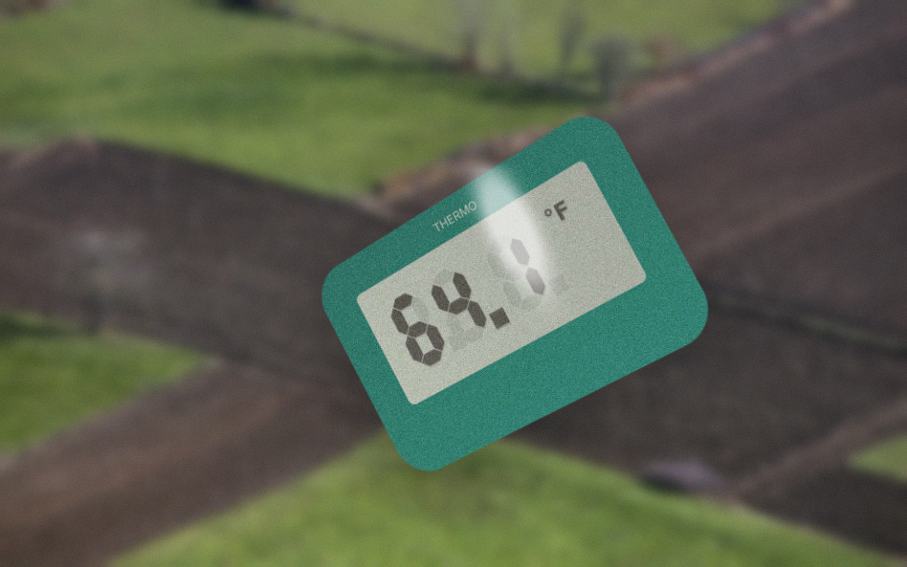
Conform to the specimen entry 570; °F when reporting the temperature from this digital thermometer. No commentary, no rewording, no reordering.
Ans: 64.1; °F
